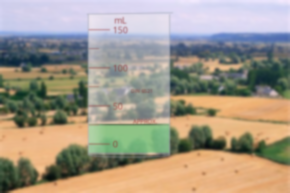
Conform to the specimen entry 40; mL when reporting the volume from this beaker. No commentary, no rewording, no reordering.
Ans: 25; mL
